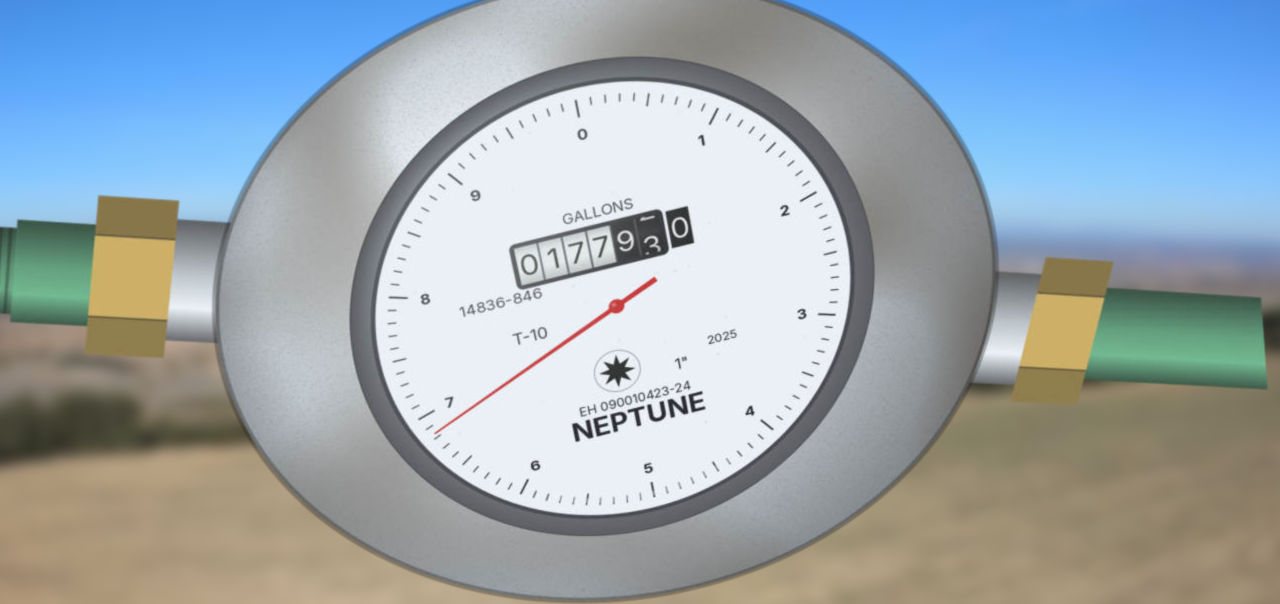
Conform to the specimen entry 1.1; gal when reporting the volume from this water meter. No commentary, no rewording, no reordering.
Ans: 177926.8; gal
